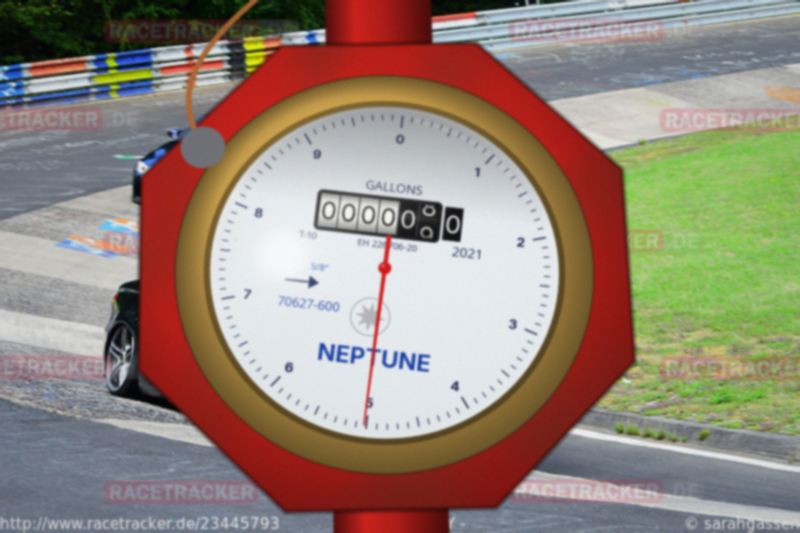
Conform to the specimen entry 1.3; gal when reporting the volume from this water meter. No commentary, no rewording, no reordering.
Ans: 85.0; gal
